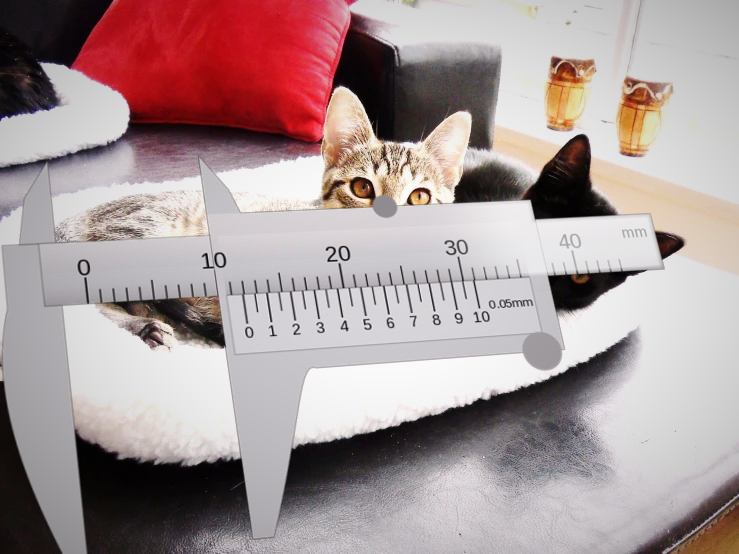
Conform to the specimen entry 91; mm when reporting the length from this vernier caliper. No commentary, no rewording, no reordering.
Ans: 11.9; mm
